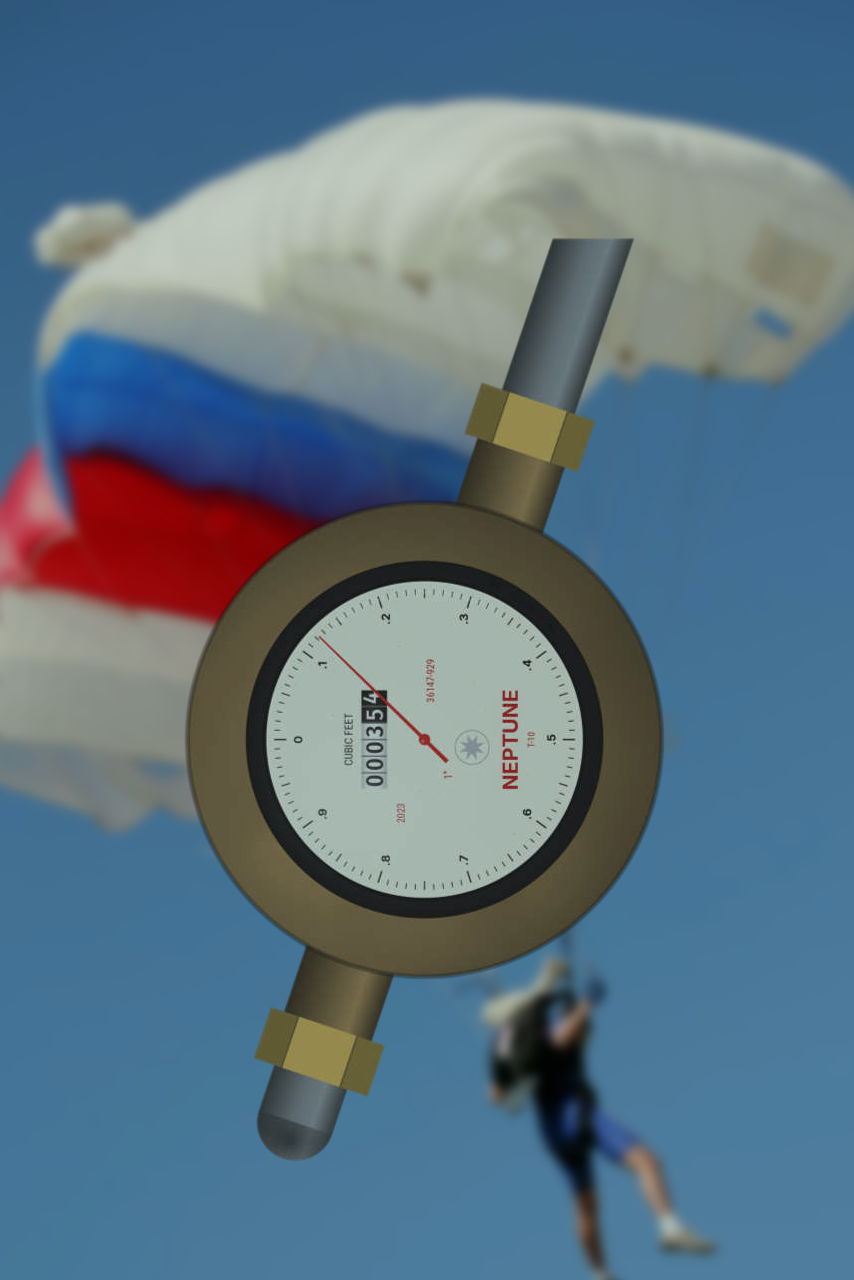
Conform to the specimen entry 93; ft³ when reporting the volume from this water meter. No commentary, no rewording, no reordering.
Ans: 354.12; ft³
